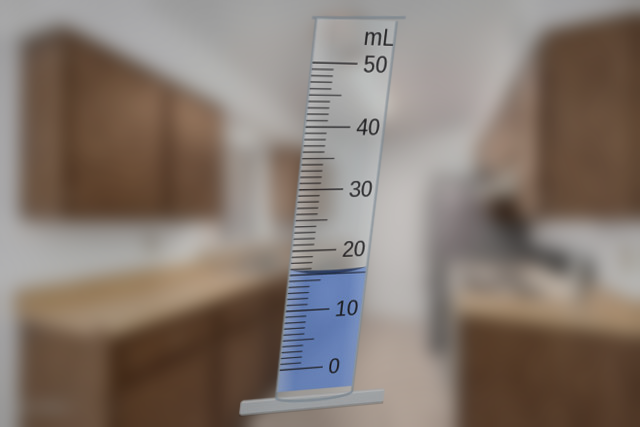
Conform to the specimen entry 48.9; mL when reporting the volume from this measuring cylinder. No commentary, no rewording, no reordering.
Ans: 16; mL
